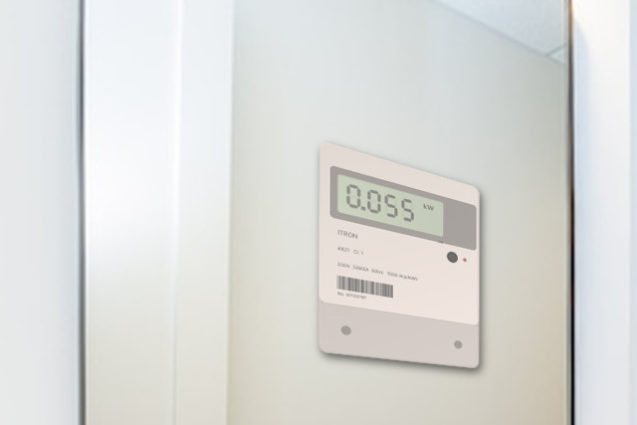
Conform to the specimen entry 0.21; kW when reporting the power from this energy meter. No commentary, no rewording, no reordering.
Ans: 0.055; kW
